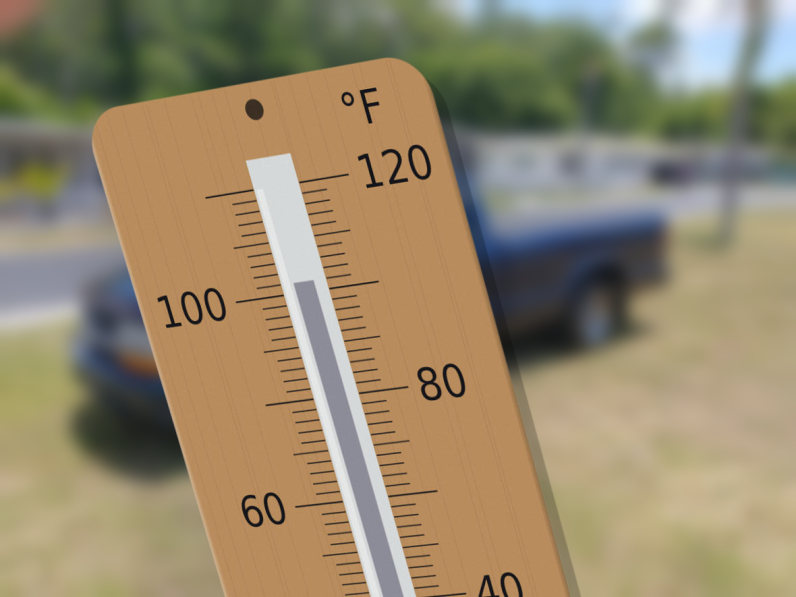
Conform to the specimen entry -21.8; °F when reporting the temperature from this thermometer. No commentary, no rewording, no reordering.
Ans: 102; °F
